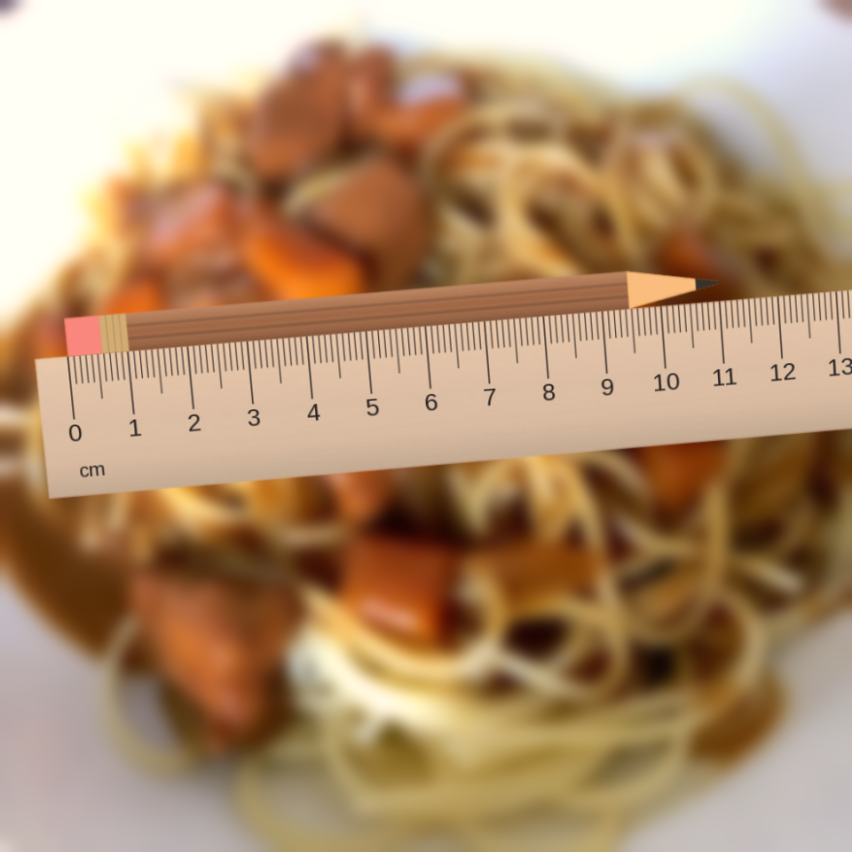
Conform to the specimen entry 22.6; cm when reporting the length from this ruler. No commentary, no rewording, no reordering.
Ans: 11; cm
